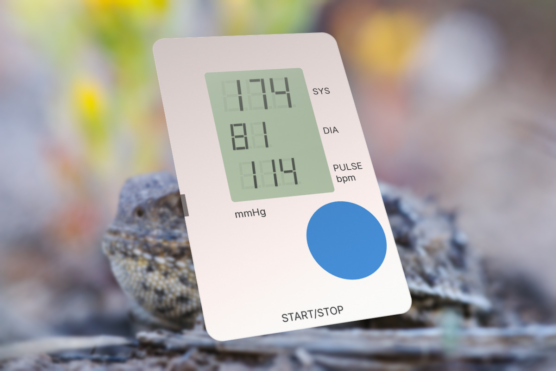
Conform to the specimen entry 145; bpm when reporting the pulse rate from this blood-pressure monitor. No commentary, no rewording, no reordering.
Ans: 114; bpm
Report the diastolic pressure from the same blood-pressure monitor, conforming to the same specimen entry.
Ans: 81; mmHg
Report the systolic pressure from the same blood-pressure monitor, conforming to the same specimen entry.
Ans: 174; mmHg
